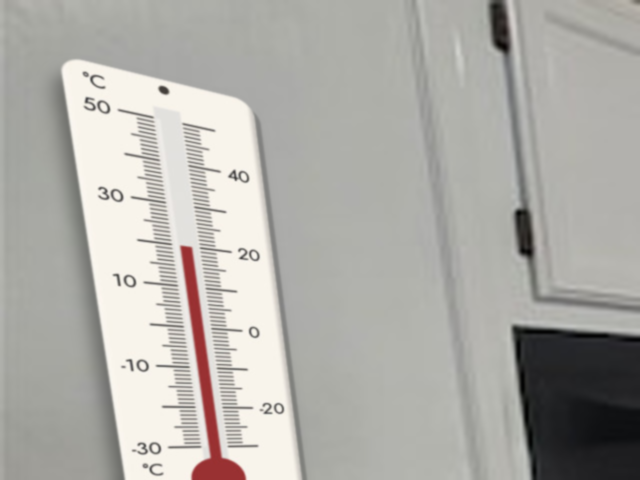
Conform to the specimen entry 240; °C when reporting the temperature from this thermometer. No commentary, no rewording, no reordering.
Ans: 20; °C
